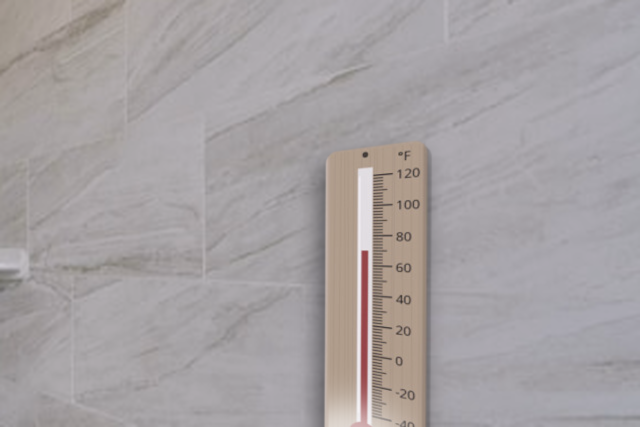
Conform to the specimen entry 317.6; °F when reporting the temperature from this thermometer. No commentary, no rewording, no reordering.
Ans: 70; °F
